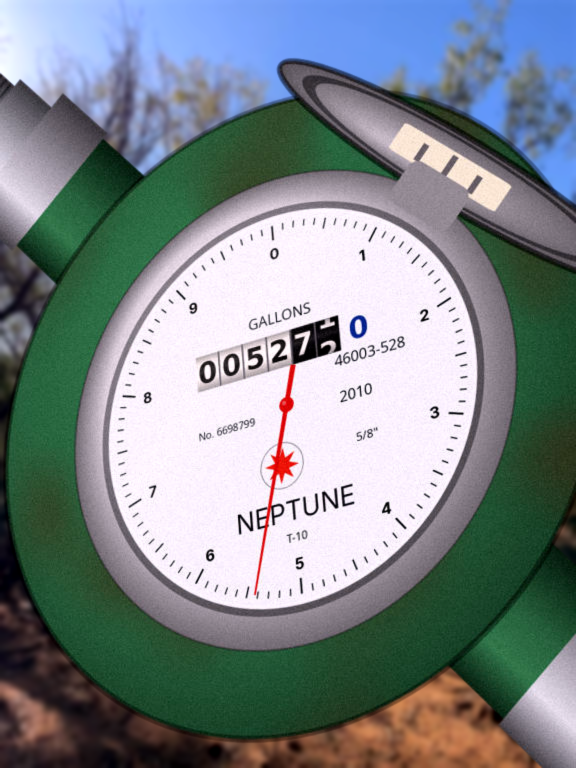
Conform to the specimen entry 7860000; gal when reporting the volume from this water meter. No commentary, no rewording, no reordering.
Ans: 52715.4; gal
